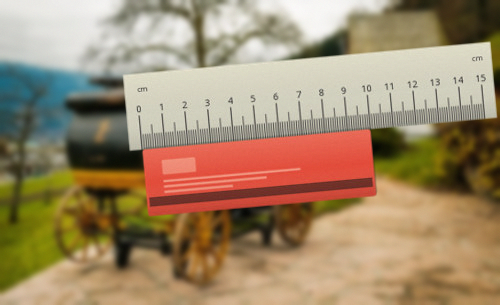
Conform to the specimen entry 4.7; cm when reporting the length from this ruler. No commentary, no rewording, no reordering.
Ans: 10; cm
